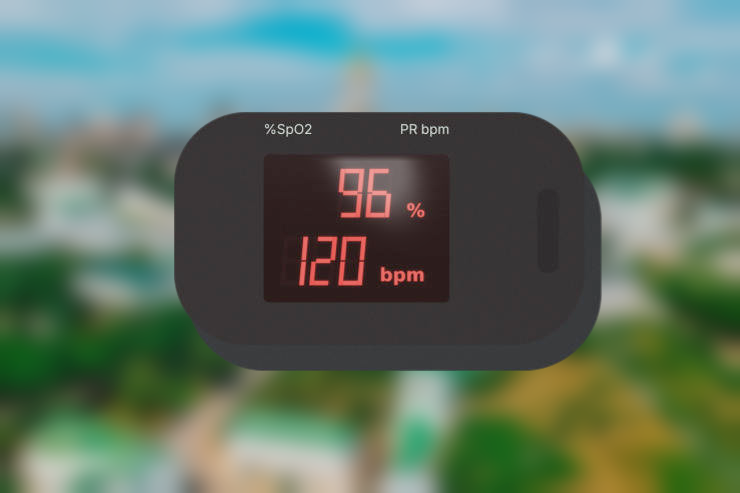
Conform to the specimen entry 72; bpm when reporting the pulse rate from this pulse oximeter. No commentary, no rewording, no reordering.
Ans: 120; bpm
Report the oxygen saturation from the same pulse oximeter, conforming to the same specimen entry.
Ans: 96; %
